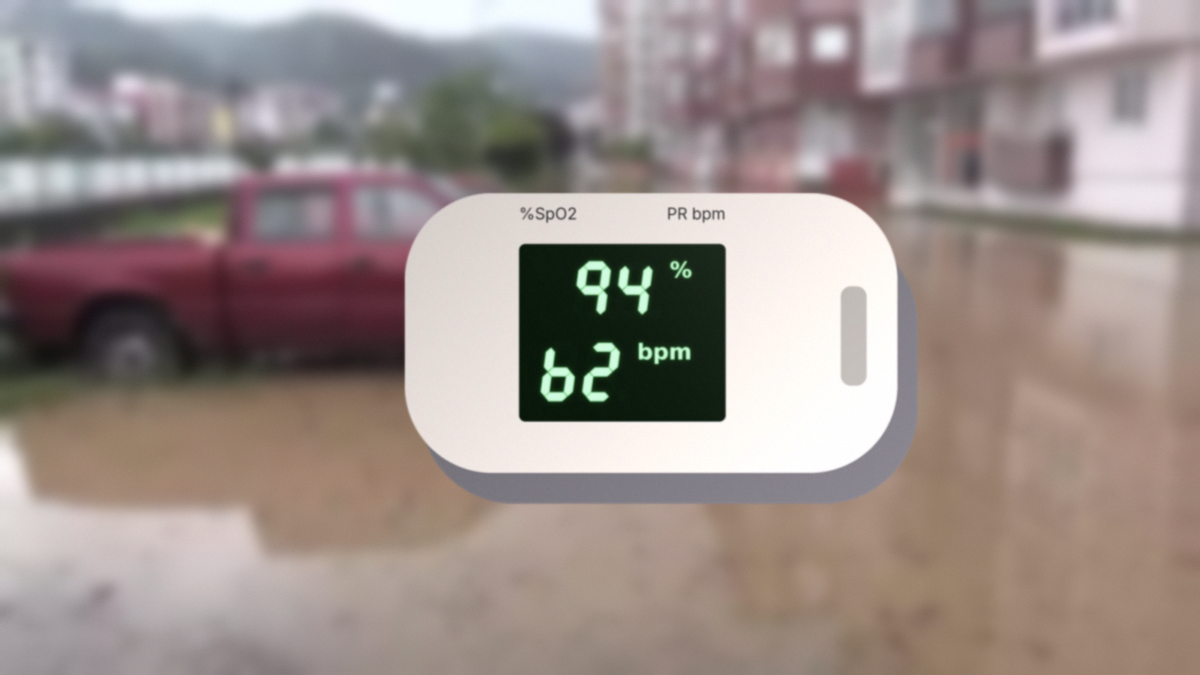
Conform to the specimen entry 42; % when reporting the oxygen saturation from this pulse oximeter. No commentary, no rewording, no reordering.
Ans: 94; %
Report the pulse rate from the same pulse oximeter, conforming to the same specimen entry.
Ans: 62; bpm
